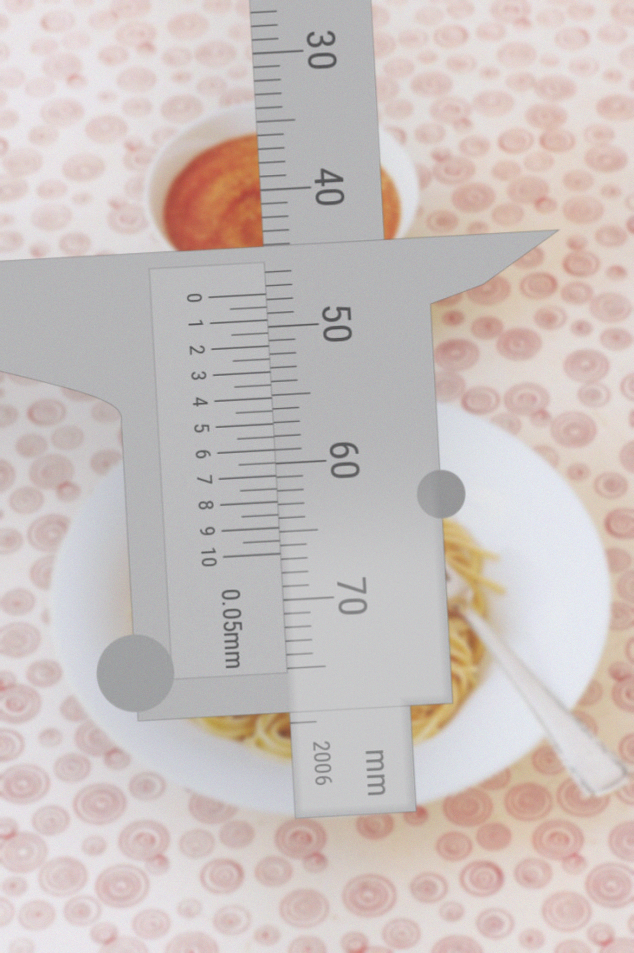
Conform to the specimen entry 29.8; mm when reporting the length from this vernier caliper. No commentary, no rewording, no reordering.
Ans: 47.6; mm
